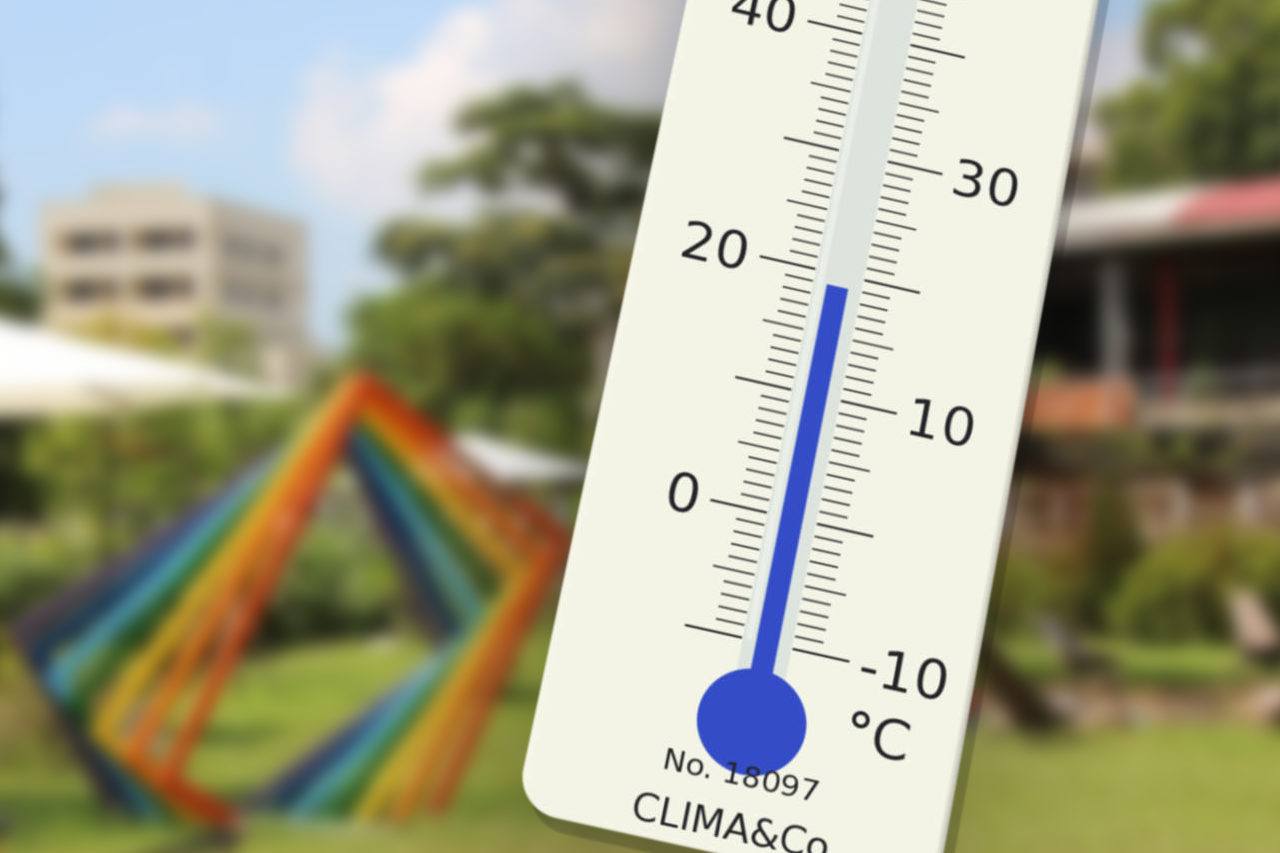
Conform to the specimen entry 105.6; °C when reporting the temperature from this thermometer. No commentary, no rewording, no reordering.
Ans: 19; °C
